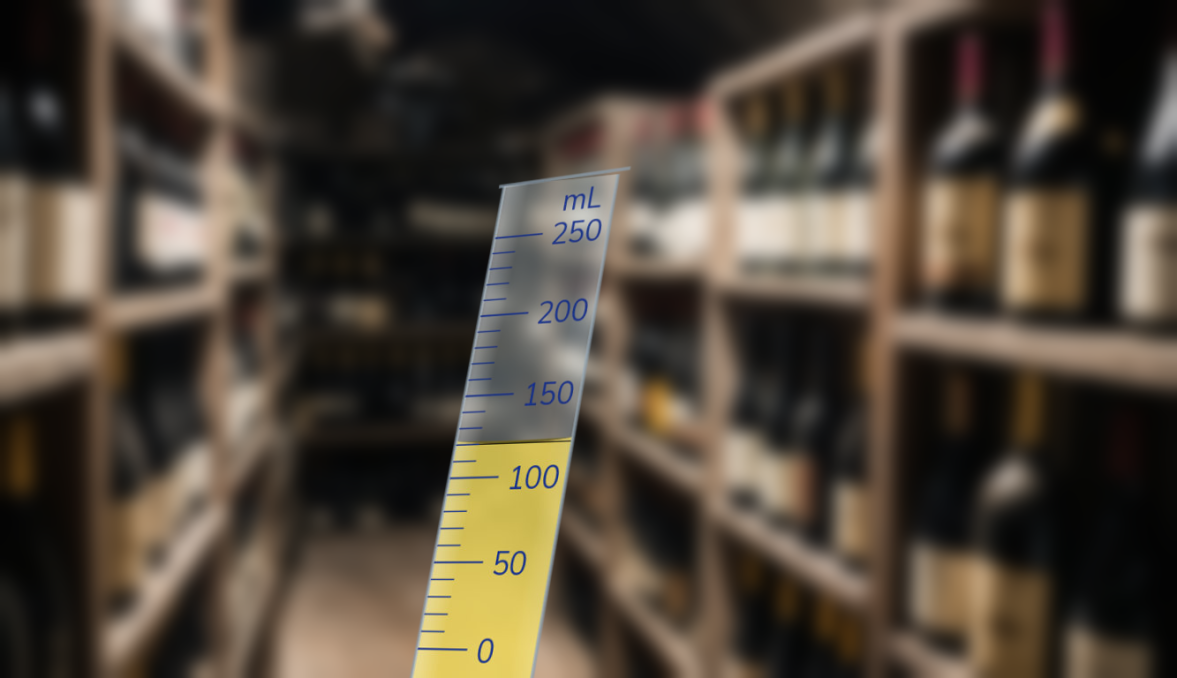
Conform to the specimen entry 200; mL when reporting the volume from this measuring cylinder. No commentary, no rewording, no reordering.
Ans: 120; mL
